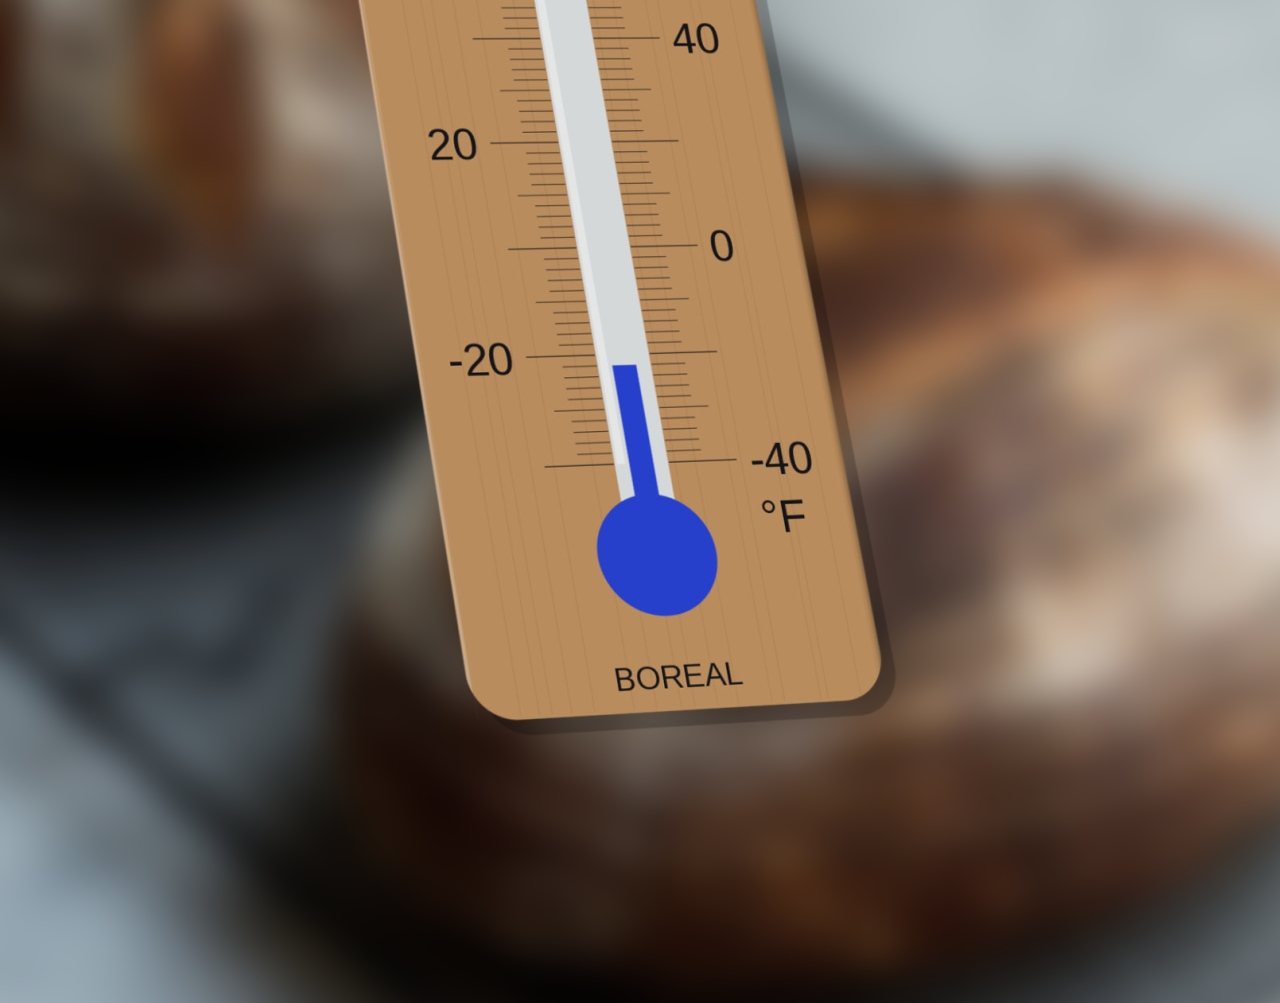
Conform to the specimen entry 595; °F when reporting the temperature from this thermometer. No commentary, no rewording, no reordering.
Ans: -22; °F
